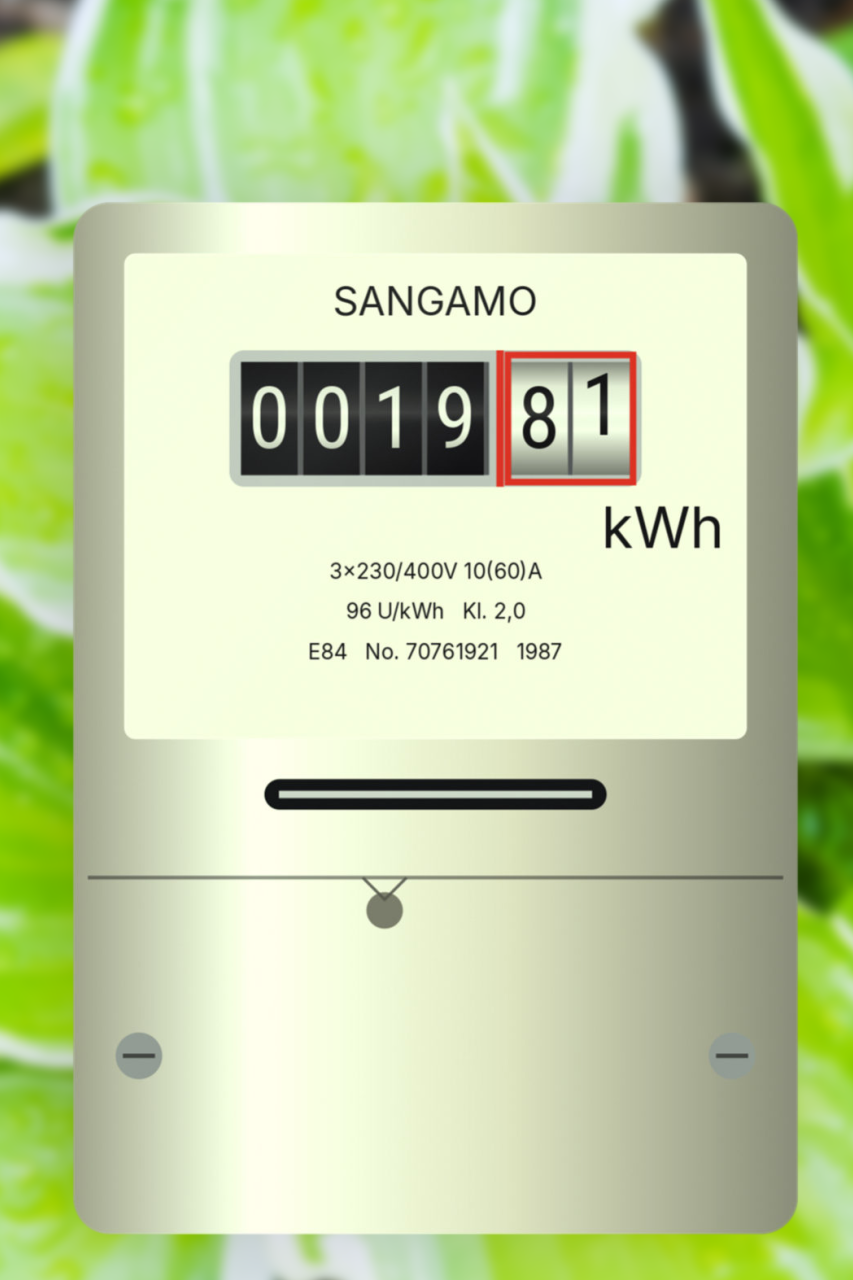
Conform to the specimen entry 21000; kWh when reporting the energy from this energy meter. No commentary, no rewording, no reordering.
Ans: 19.81; kWh
